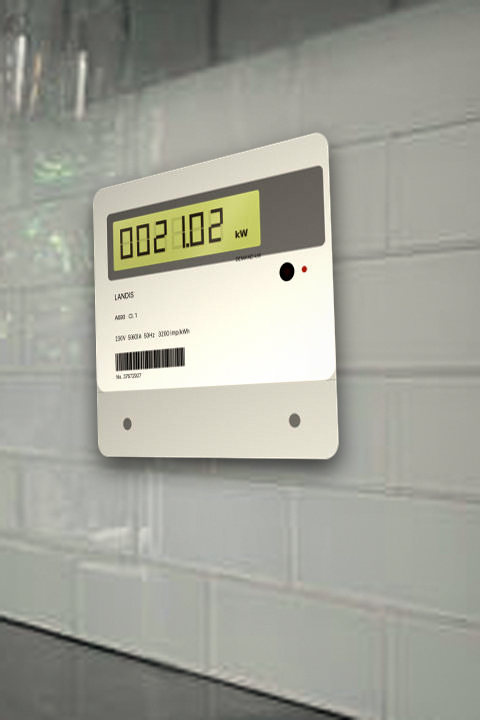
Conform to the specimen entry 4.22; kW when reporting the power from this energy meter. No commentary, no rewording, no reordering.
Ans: 21.02; kW
